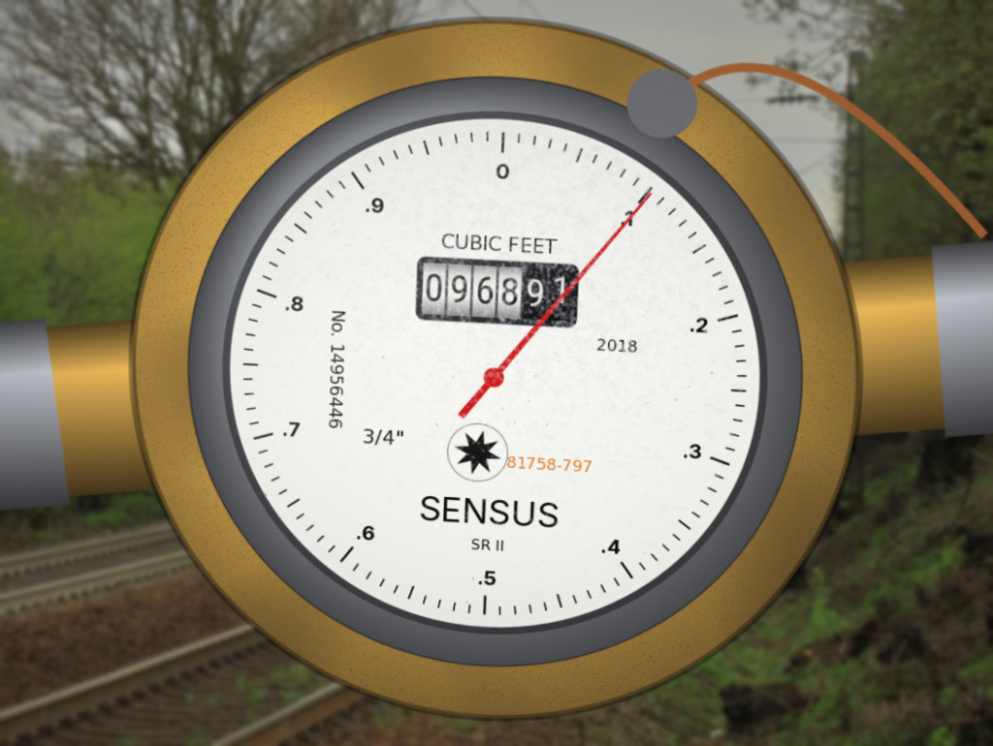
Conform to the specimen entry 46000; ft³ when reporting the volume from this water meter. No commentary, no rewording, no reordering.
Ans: 96891.10; ft³
